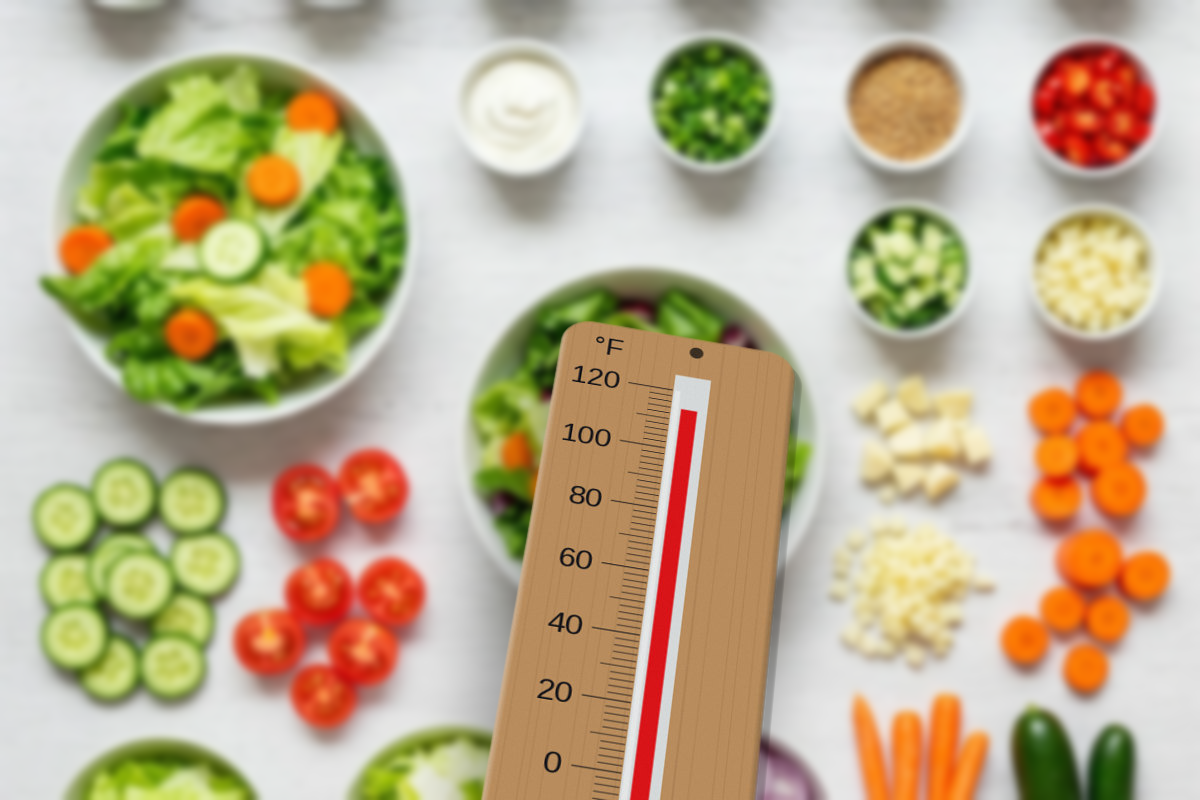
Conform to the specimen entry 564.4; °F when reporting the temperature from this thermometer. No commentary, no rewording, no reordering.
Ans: 114; °F
